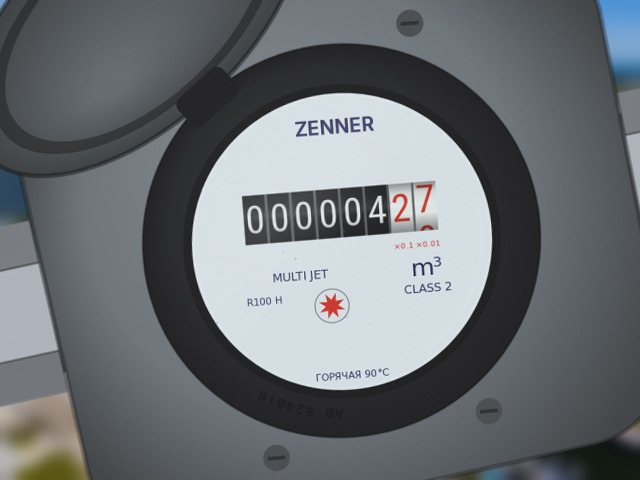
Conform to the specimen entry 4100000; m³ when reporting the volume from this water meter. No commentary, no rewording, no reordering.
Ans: 4.27; m³
